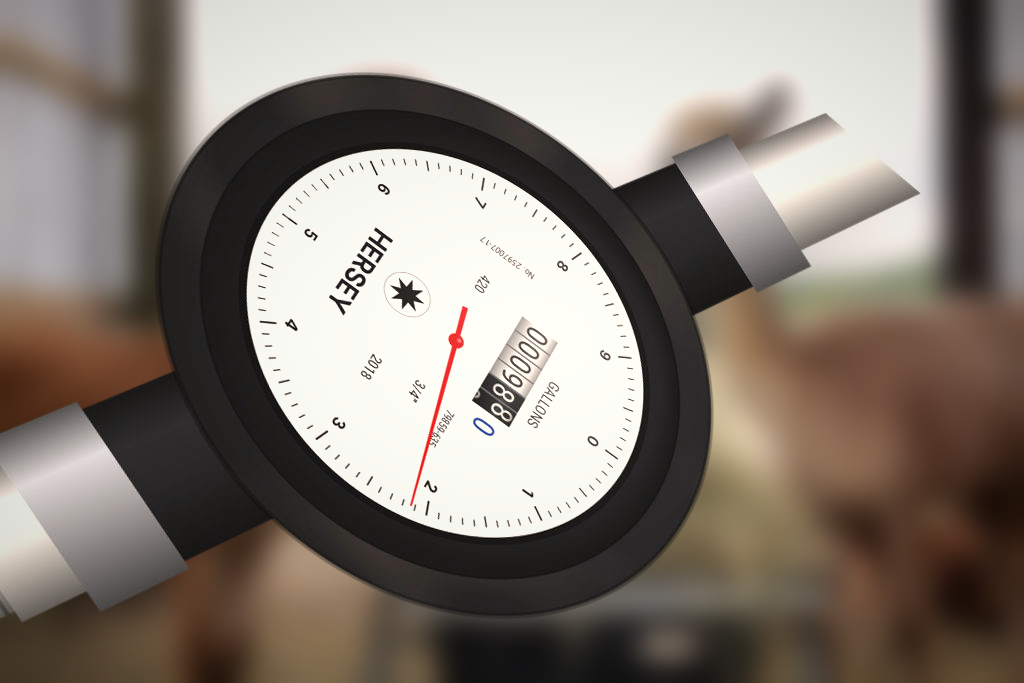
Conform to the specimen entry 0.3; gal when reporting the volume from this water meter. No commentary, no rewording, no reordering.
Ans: 9882.1; gal
